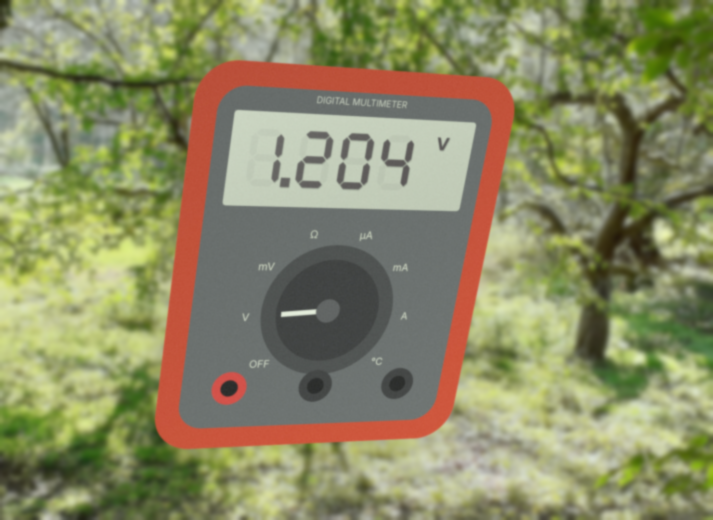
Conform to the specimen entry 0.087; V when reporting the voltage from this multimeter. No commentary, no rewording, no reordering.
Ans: 1.204; V
